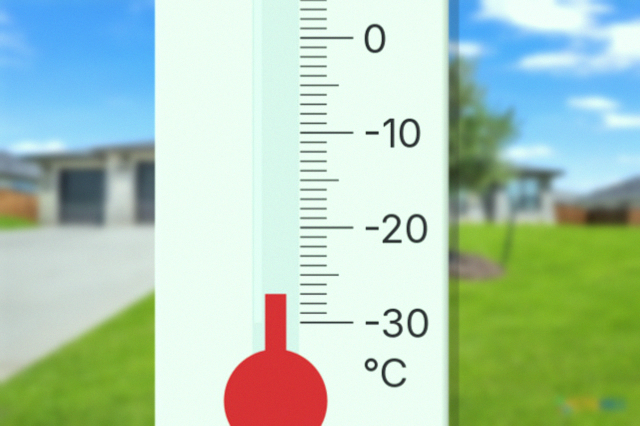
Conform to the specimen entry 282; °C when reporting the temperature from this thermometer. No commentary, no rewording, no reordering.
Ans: -27; °C
